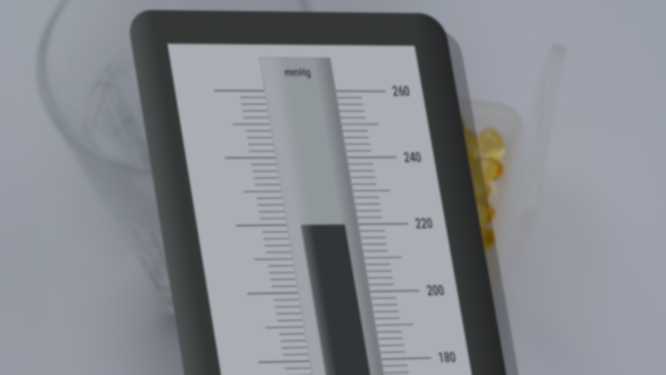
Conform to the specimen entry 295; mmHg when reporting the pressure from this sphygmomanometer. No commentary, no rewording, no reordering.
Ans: 220; mmHg
